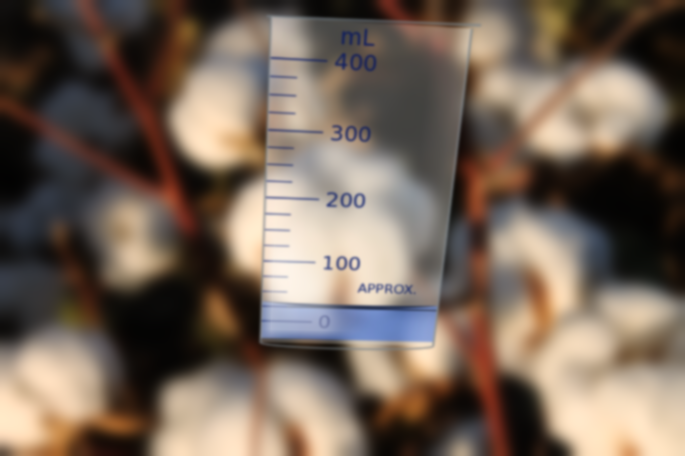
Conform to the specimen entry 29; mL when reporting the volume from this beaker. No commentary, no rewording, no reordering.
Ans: 25; mL
